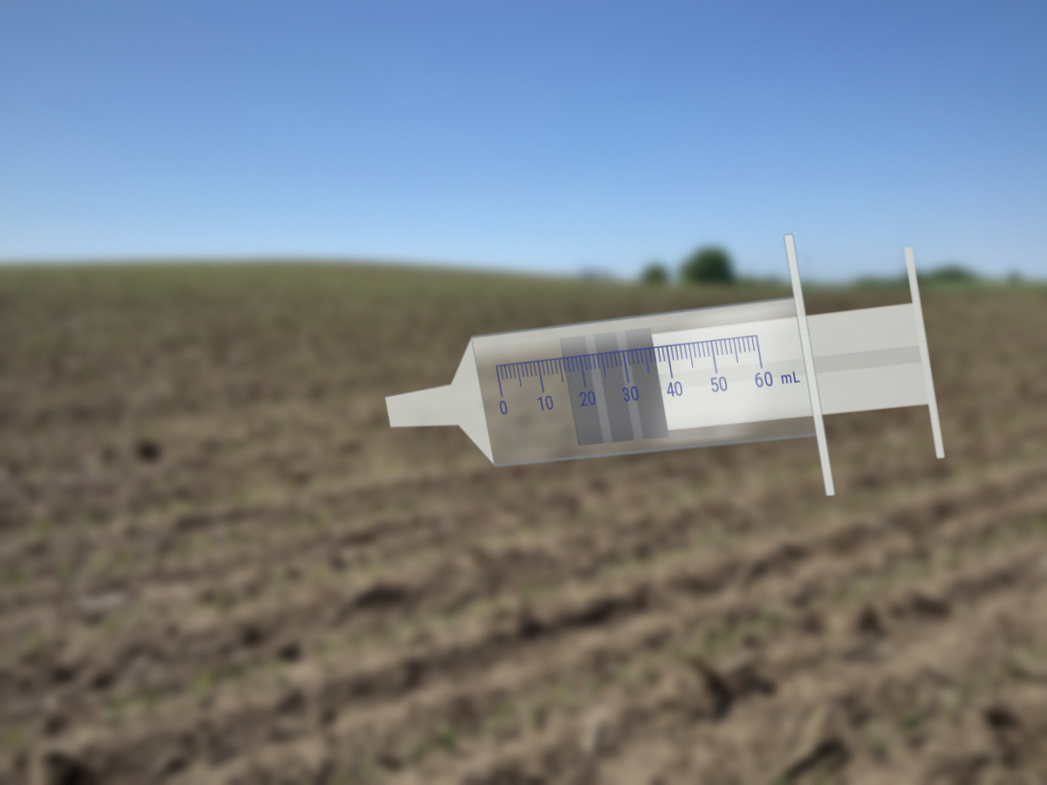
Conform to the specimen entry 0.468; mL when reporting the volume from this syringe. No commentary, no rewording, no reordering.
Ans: 16; mL
